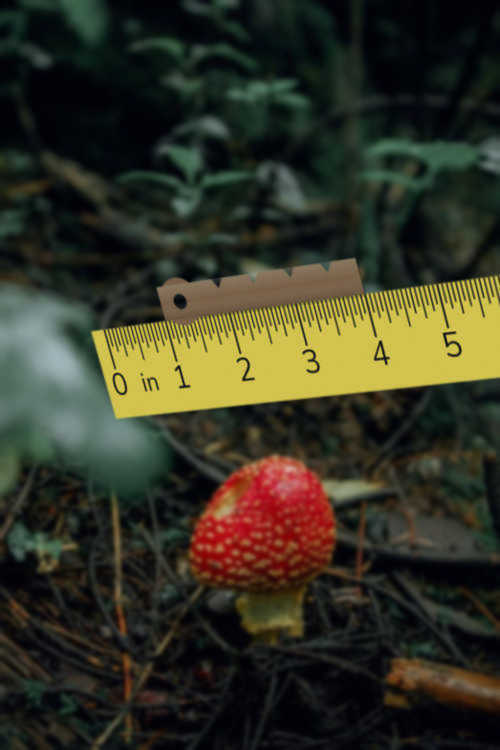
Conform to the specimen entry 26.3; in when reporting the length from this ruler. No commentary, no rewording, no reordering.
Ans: 3; in
